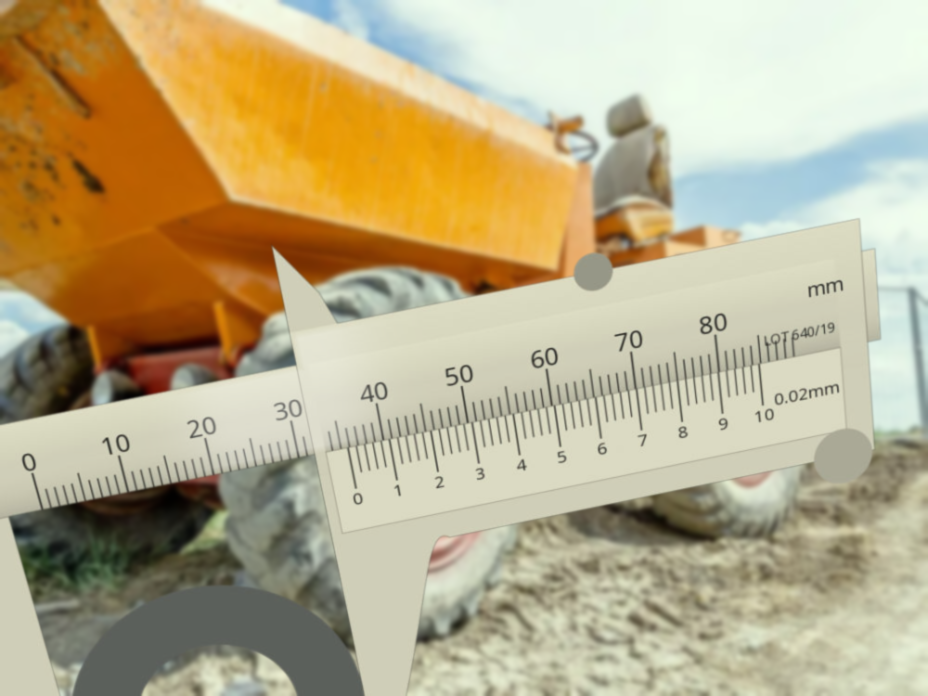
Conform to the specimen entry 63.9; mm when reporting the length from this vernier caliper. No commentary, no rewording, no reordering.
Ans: 35.8; mm
